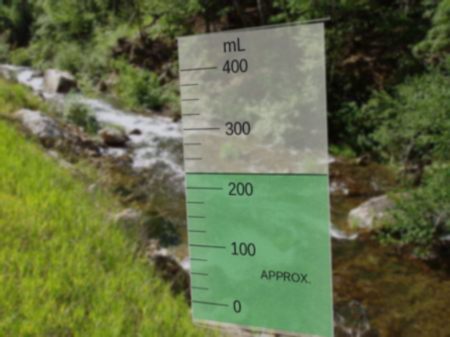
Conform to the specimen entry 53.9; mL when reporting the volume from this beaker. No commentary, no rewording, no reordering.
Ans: 225; mL
